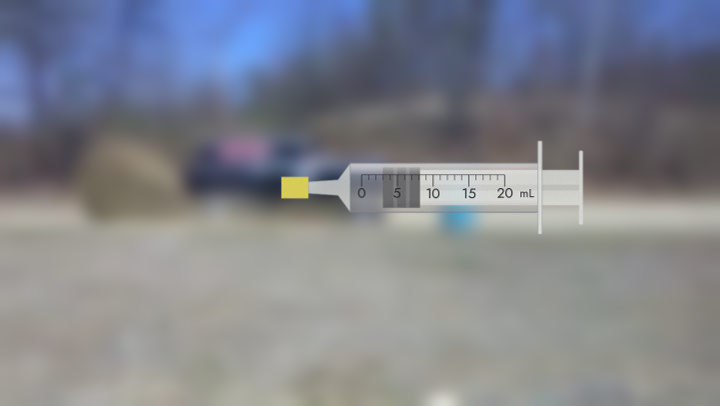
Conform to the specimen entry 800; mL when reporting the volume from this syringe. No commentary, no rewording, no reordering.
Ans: 3; mL
